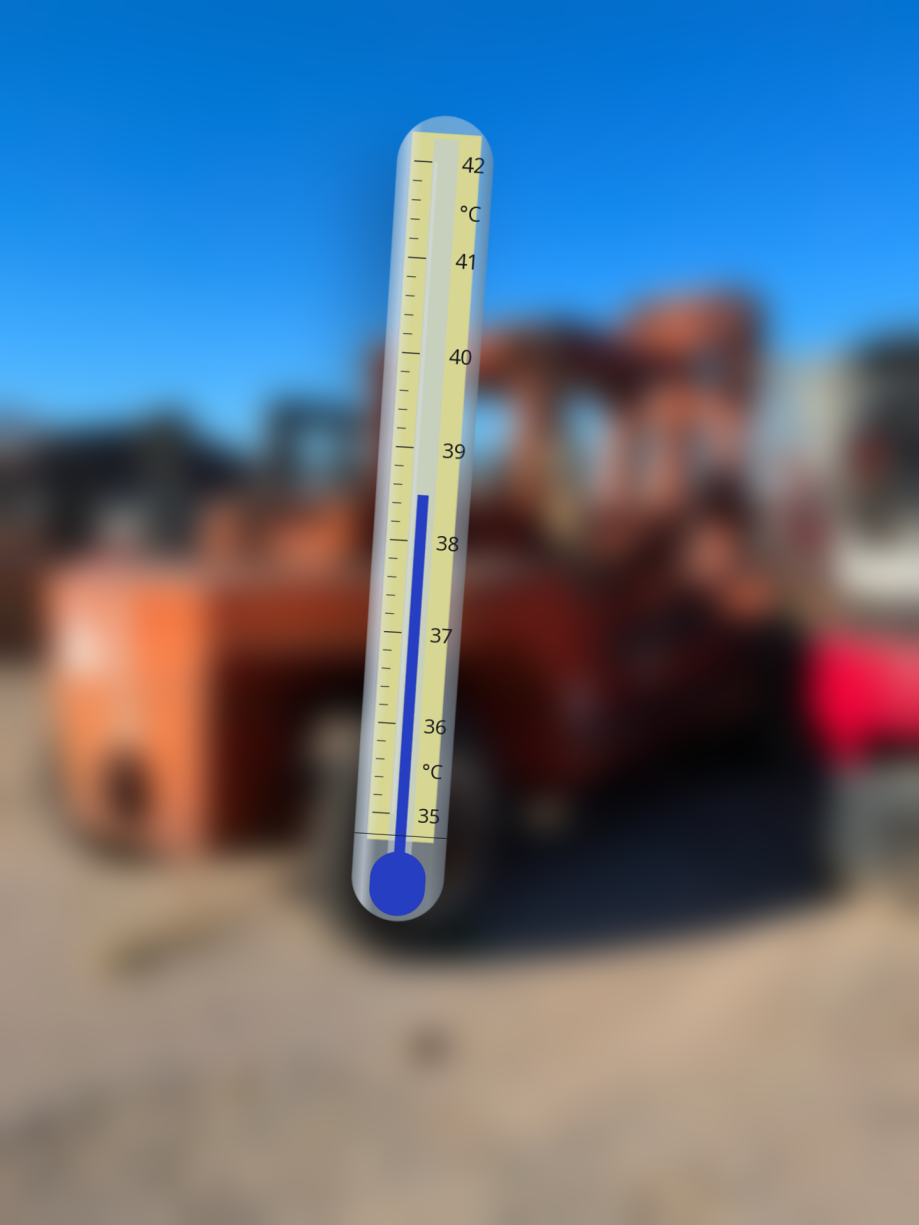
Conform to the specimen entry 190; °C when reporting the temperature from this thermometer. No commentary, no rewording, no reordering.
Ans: 38.5; °C
